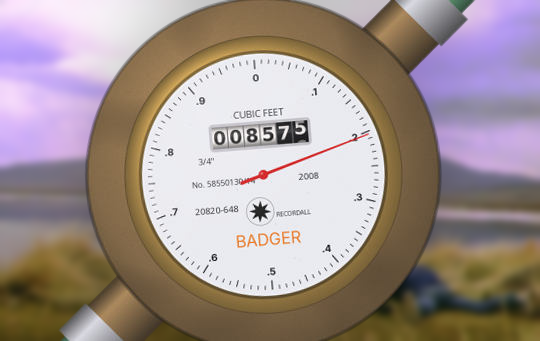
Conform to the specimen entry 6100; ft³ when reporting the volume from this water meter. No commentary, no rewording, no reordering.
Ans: 8575.20; ft³
